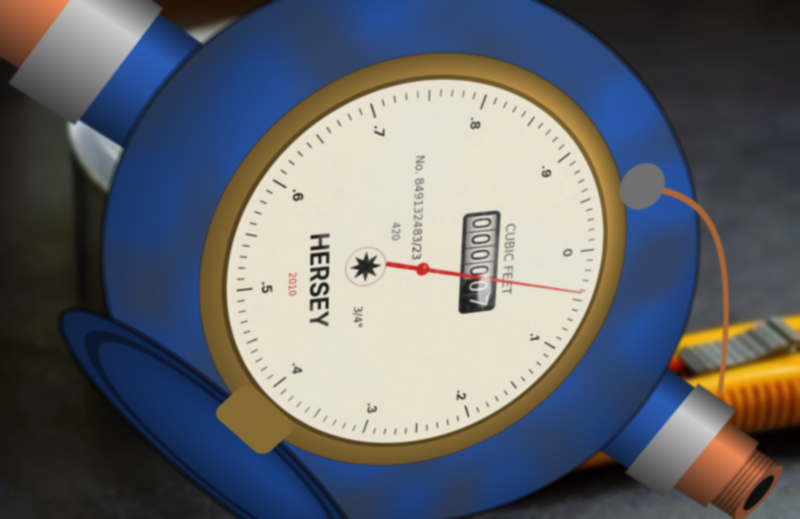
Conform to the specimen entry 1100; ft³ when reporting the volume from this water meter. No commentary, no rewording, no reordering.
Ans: 7.04; ft³
